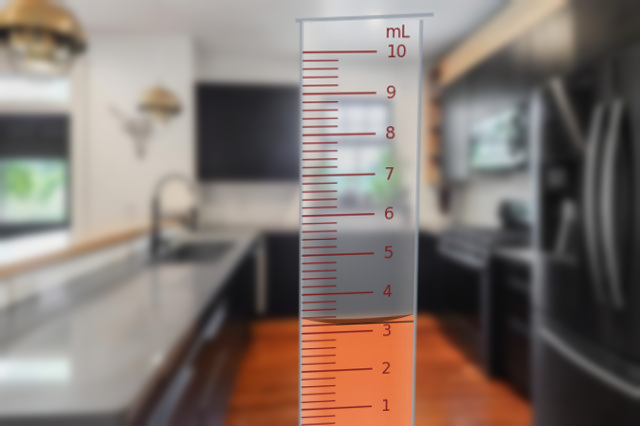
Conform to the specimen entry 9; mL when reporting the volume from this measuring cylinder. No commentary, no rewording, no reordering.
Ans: 3.2; mL
